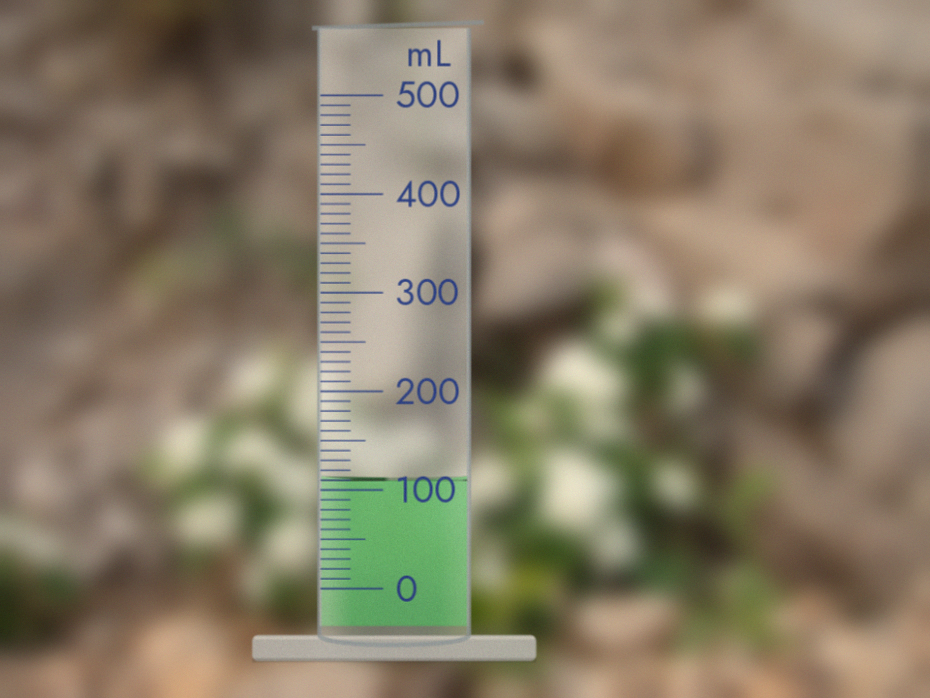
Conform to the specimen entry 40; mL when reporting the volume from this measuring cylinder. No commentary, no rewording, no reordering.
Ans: 110; mL
